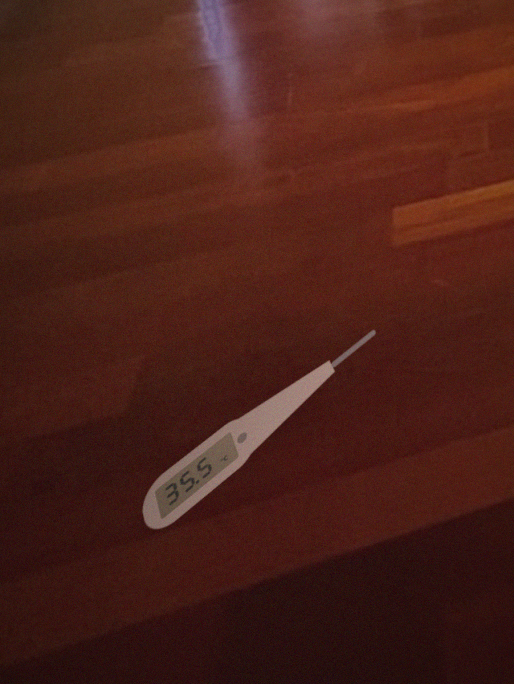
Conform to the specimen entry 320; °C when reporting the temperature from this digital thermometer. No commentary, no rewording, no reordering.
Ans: 35.5; °C
